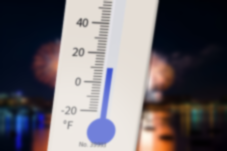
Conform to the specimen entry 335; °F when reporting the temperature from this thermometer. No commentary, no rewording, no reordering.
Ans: 10; °F
